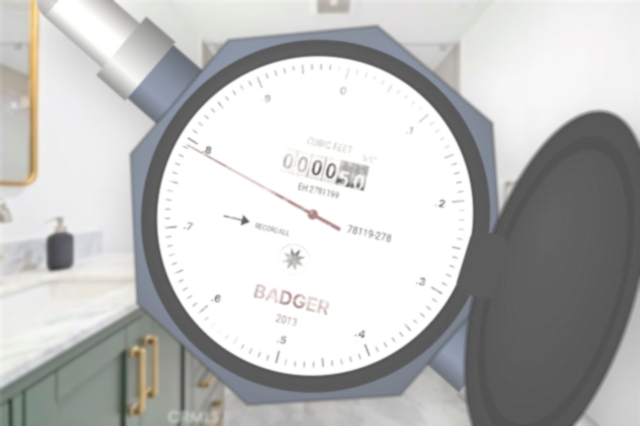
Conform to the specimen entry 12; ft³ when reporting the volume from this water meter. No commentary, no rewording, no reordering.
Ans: 49.79; ft³
